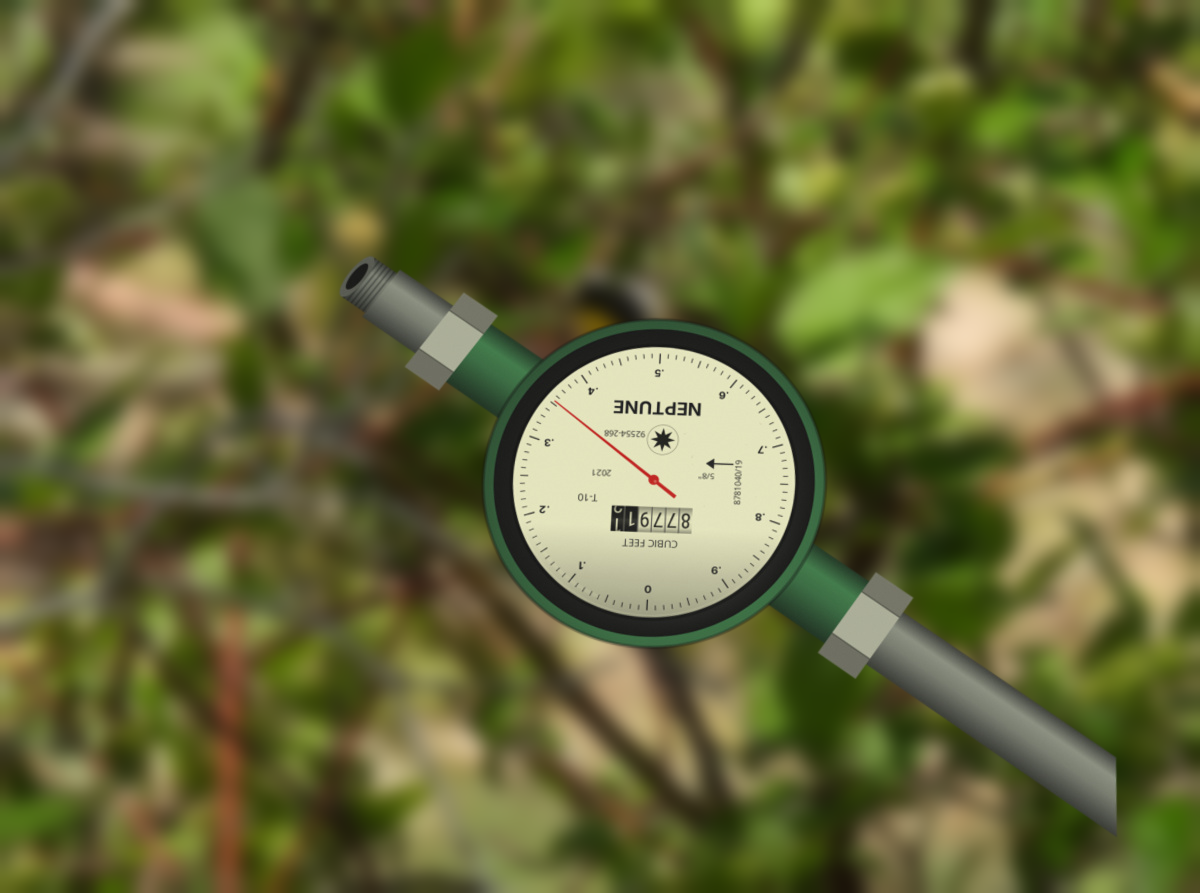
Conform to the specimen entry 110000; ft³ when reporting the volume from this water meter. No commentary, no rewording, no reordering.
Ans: 877911.35; ft³
